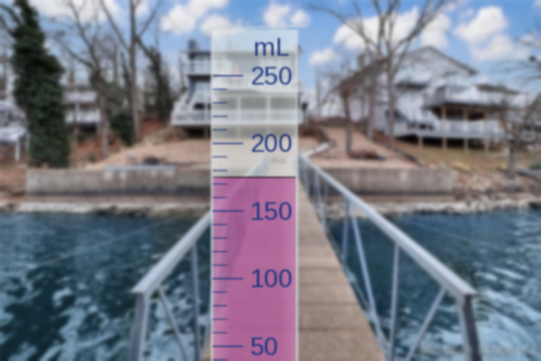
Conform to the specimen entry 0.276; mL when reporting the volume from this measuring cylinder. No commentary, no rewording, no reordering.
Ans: 175; mL
